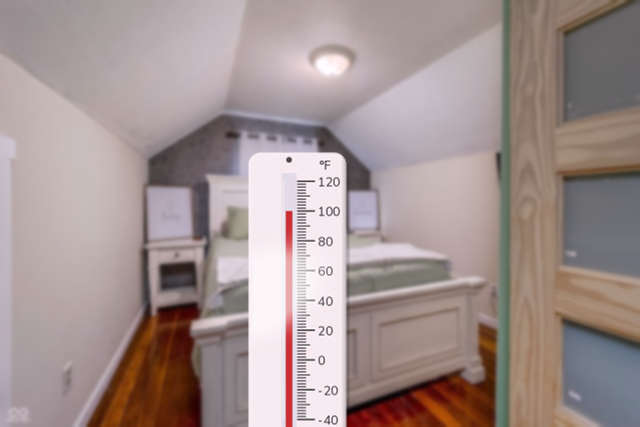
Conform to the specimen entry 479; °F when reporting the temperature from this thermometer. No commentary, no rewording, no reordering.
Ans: 100; °F
